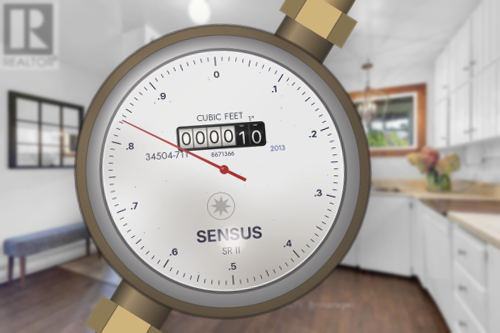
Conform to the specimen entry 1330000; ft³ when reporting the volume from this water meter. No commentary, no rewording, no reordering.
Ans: 9.83; ft³
